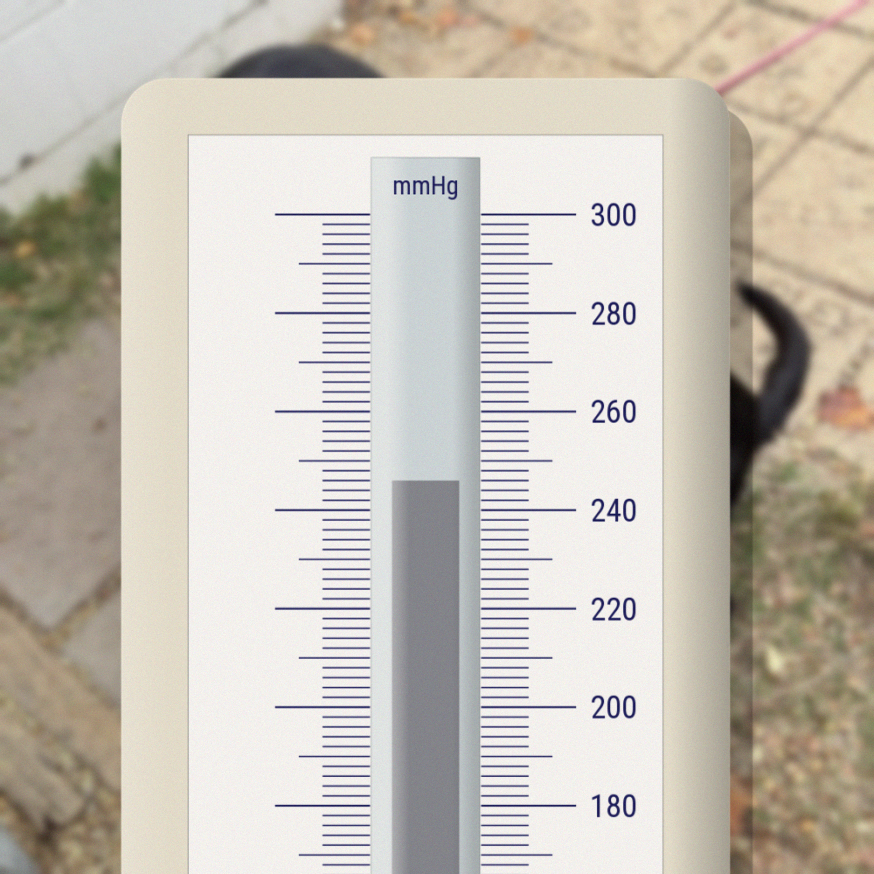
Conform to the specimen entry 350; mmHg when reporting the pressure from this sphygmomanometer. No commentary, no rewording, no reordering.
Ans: 246; mmHg
